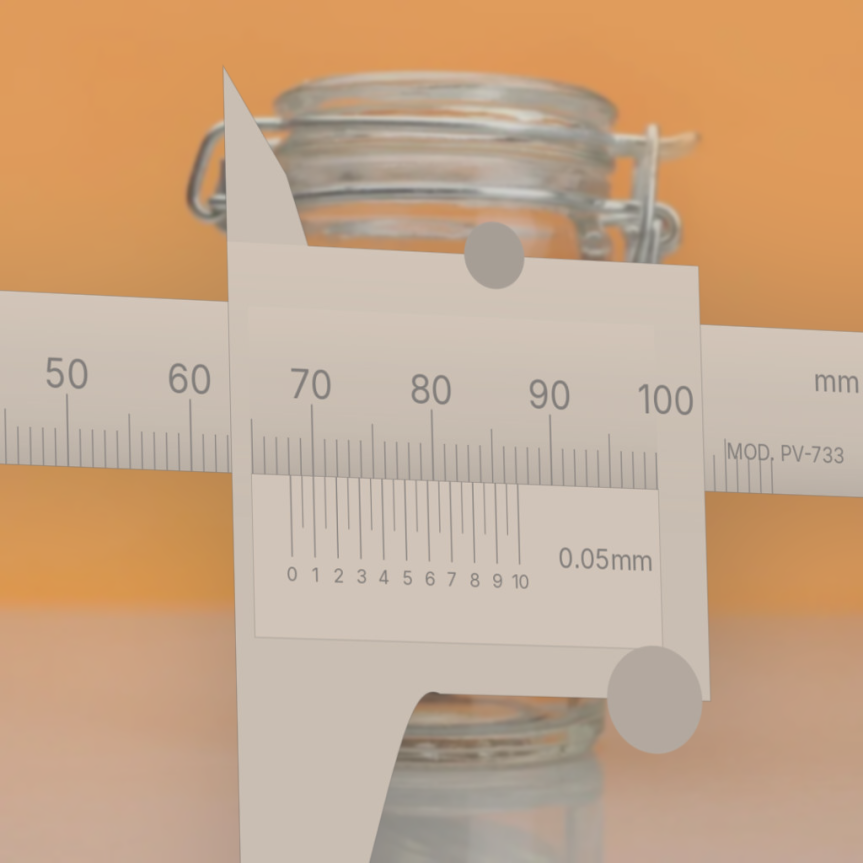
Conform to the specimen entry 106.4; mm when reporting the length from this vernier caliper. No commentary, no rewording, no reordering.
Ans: 68.1; mm
